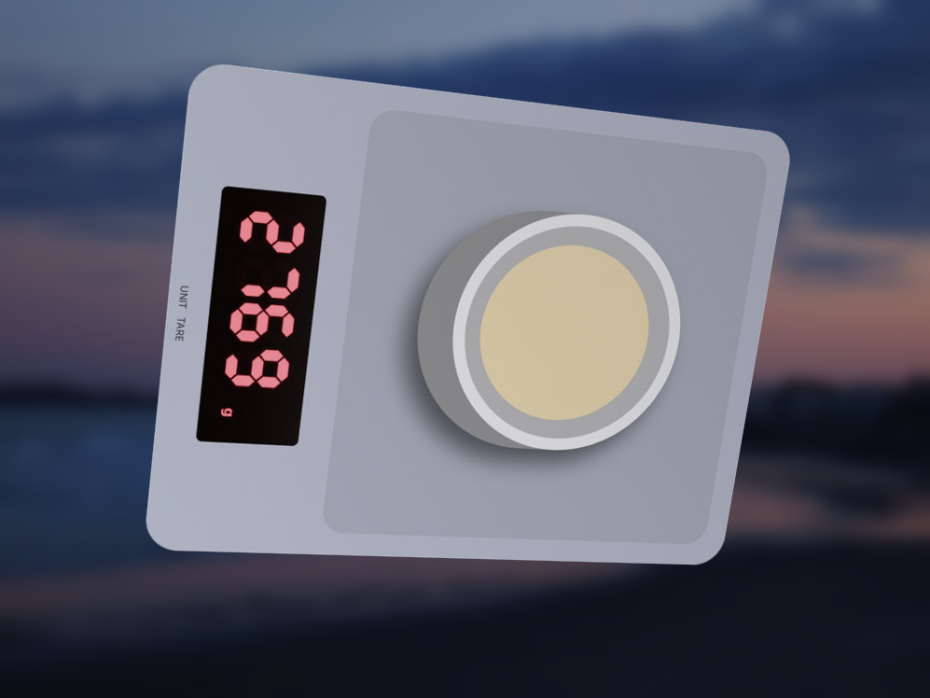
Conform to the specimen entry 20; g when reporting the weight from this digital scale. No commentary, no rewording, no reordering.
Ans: 2769; g
